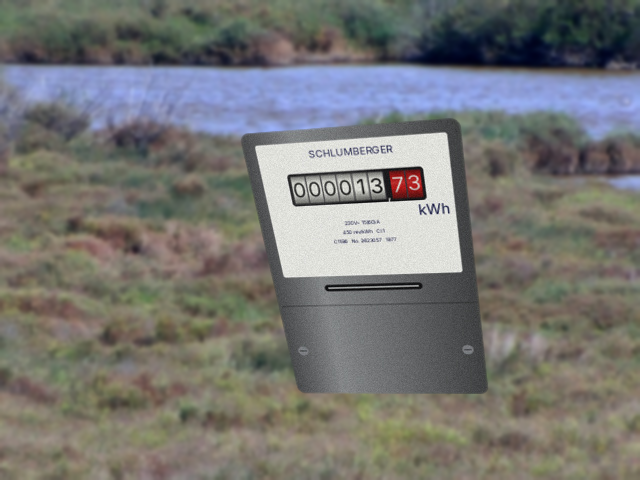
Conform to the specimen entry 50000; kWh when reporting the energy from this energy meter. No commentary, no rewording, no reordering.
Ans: 13.73; kWh
